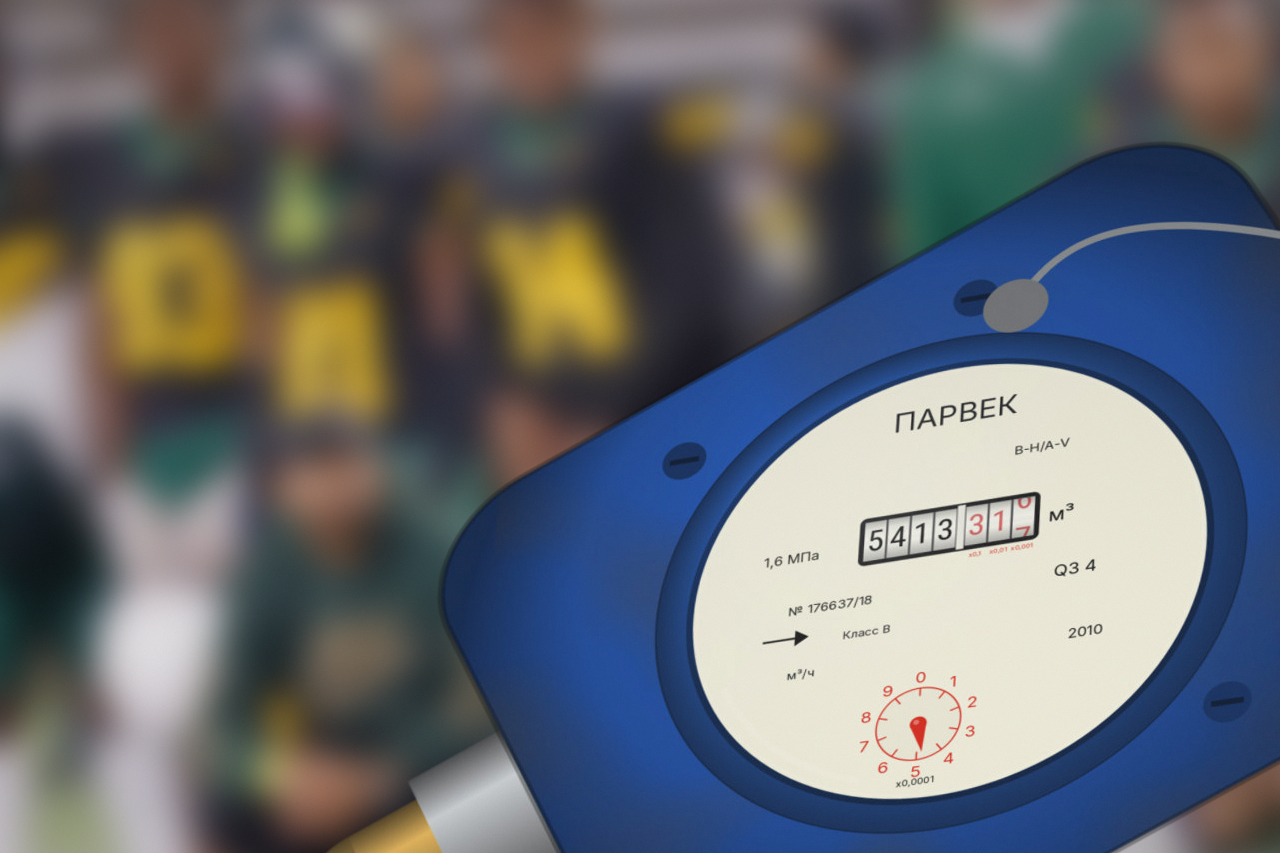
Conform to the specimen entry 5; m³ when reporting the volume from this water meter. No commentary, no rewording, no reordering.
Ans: 5413.3164; m³
